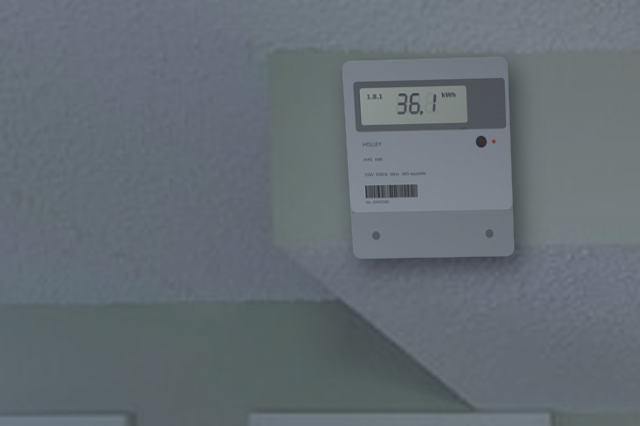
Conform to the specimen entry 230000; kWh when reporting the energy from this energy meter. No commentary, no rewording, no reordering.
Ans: 36.1; kWh
